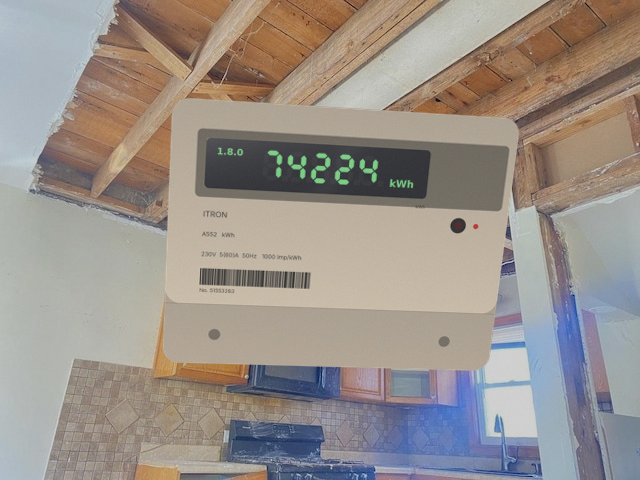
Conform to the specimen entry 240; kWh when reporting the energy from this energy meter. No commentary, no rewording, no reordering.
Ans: 74224; kWh
